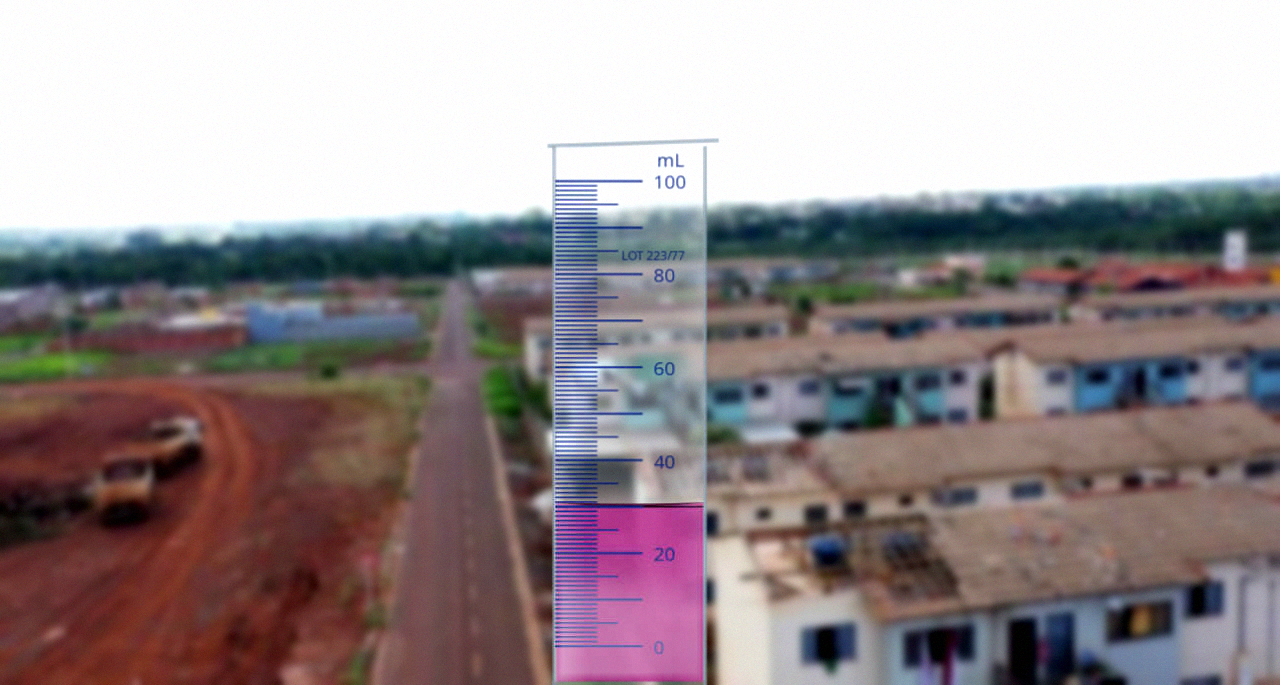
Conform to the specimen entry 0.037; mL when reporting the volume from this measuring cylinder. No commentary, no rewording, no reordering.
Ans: 30; mL
